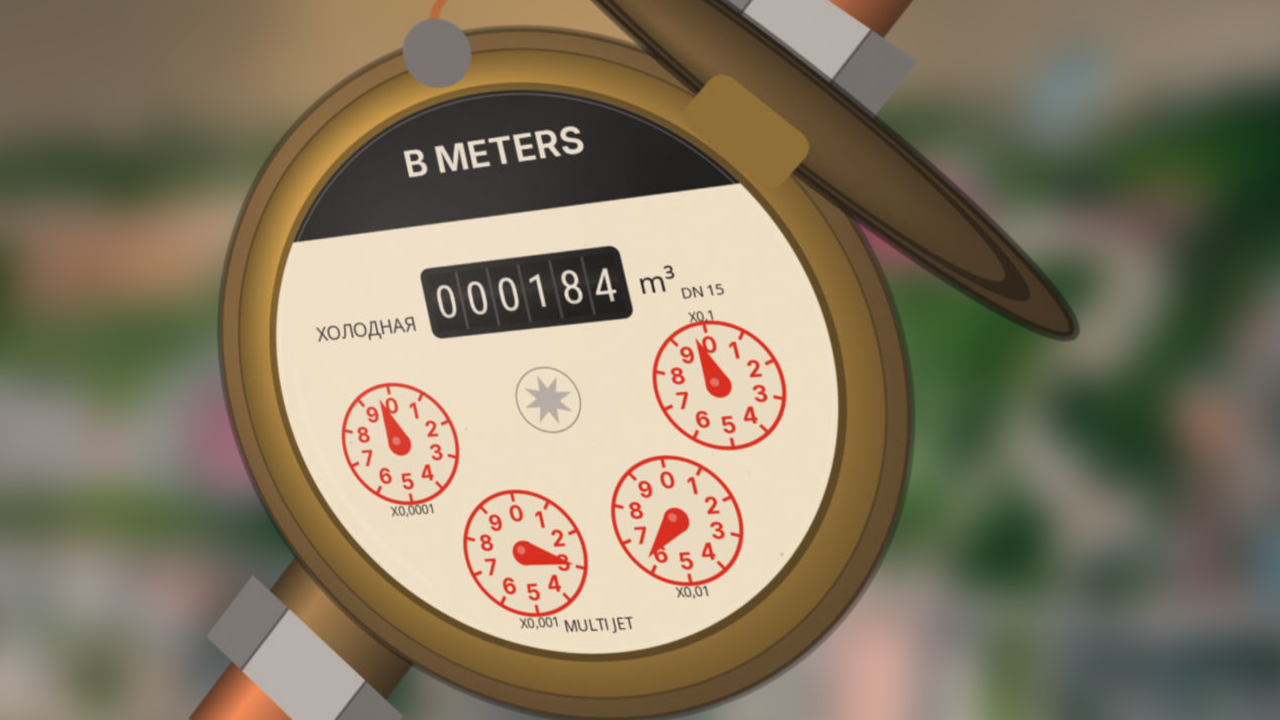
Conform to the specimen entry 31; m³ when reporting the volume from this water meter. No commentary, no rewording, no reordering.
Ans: 183.9629; m³
